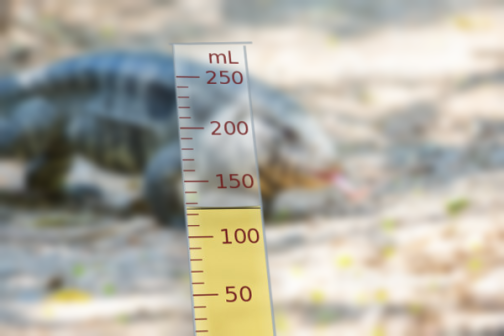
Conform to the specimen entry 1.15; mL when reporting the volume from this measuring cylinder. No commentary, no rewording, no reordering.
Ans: 125; mL
